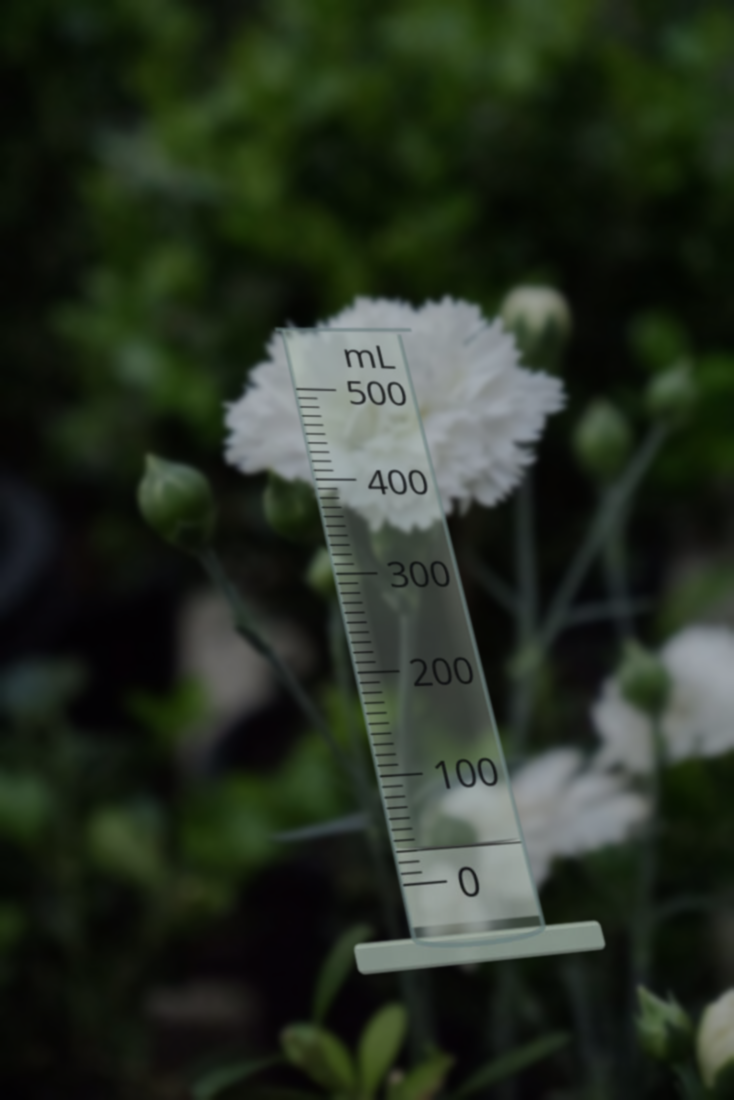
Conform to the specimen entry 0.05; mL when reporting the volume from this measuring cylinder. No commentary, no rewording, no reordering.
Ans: 30; mL
